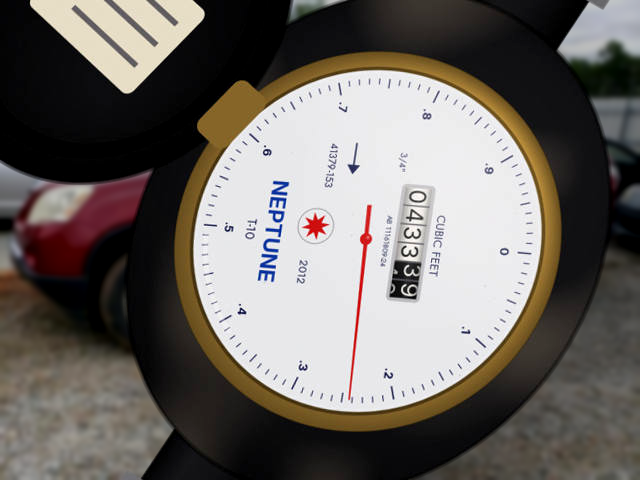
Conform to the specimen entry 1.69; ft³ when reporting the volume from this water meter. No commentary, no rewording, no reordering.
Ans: 43339.24; ft³
